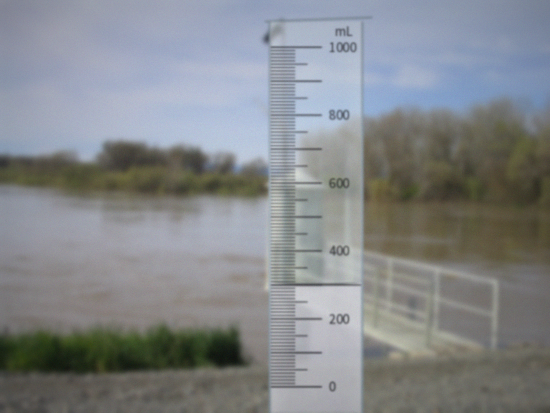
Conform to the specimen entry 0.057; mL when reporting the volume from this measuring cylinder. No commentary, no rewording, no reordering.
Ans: 300; mL
